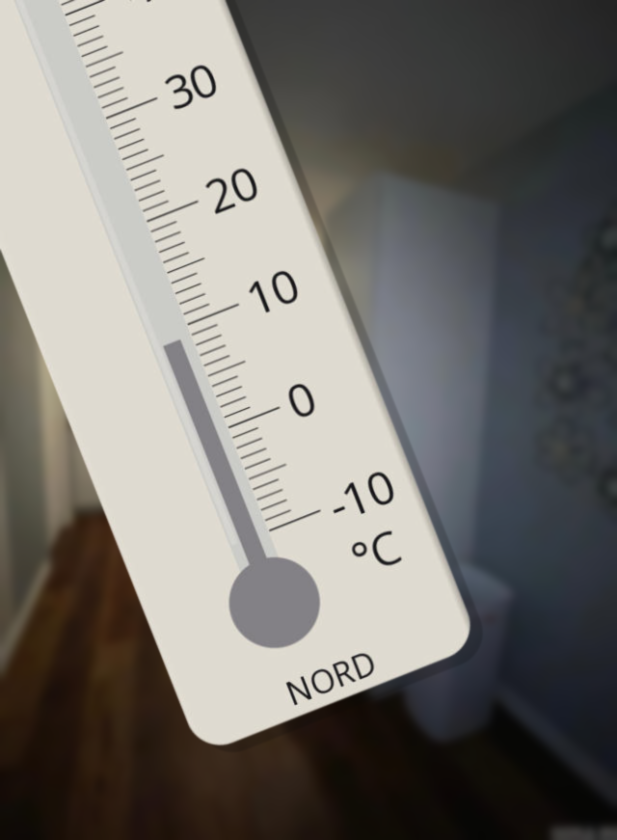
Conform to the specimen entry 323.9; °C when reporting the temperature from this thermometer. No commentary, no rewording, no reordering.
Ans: 9; °C
